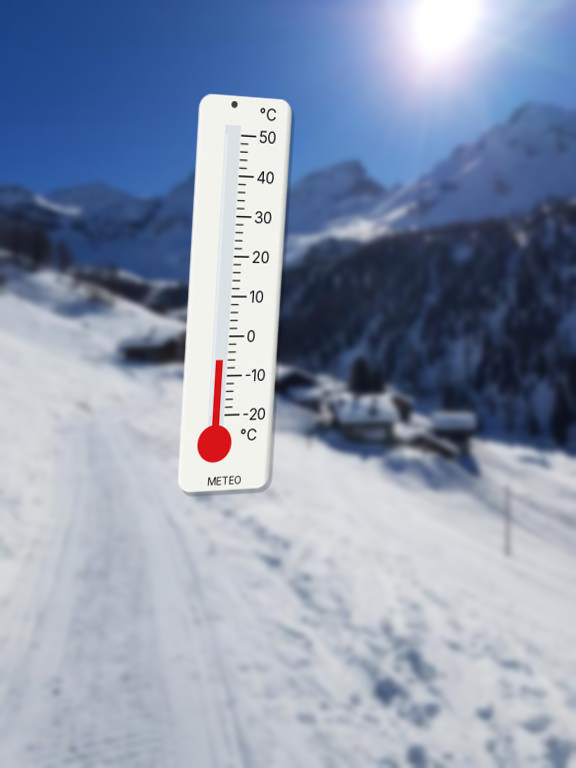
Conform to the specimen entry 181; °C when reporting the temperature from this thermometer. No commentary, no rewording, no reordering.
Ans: -6; °C
